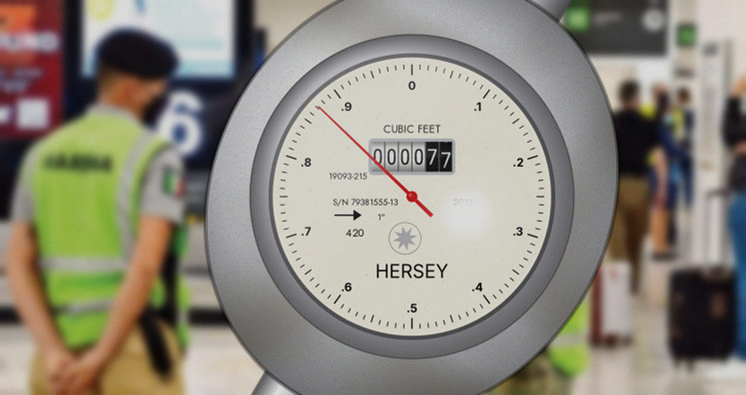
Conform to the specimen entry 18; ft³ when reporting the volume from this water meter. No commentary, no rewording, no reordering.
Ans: 76.87; ft³
